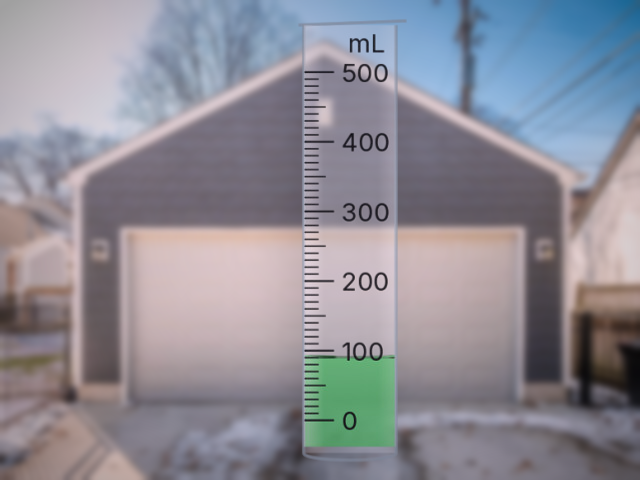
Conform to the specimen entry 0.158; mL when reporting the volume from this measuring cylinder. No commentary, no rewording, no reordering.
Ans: 90; mL
